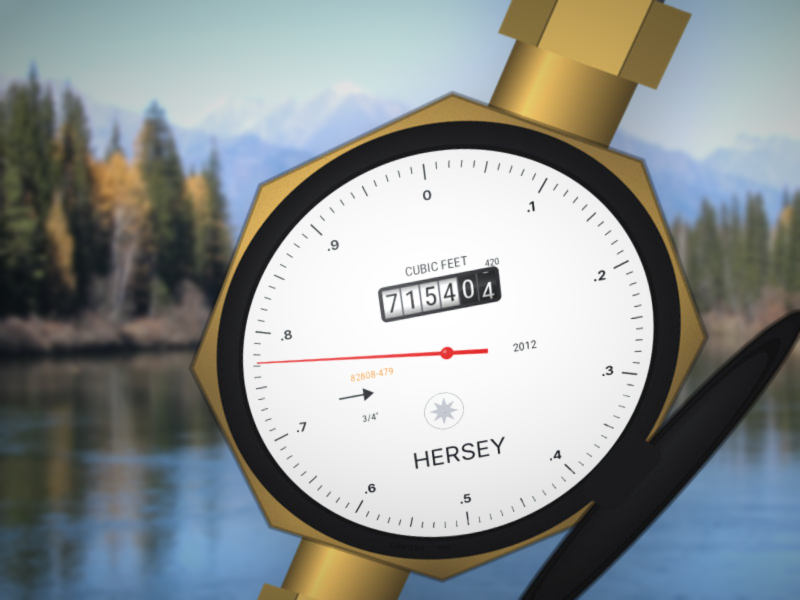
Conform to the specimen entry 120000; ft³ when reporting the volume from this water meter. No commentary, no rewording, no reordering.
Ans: 715403.77; ft³
